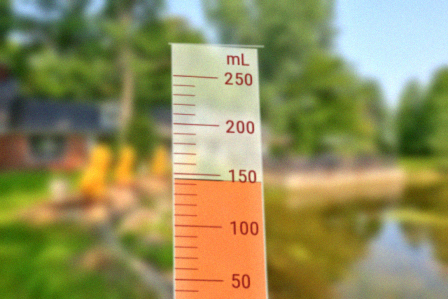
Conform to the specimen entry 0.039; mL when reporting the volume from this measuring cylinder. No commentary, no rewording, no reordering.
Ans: 145; mL
